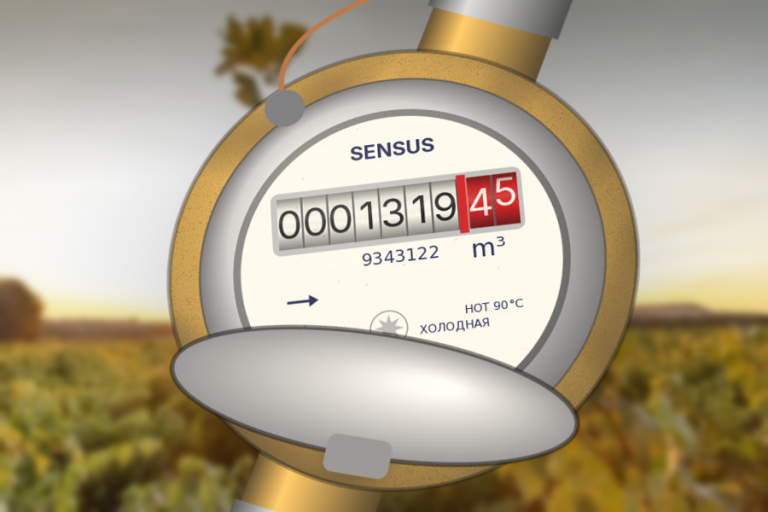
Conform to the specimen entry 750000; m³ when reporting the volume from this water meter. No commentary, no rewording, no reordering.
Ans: 1319.45; m³
